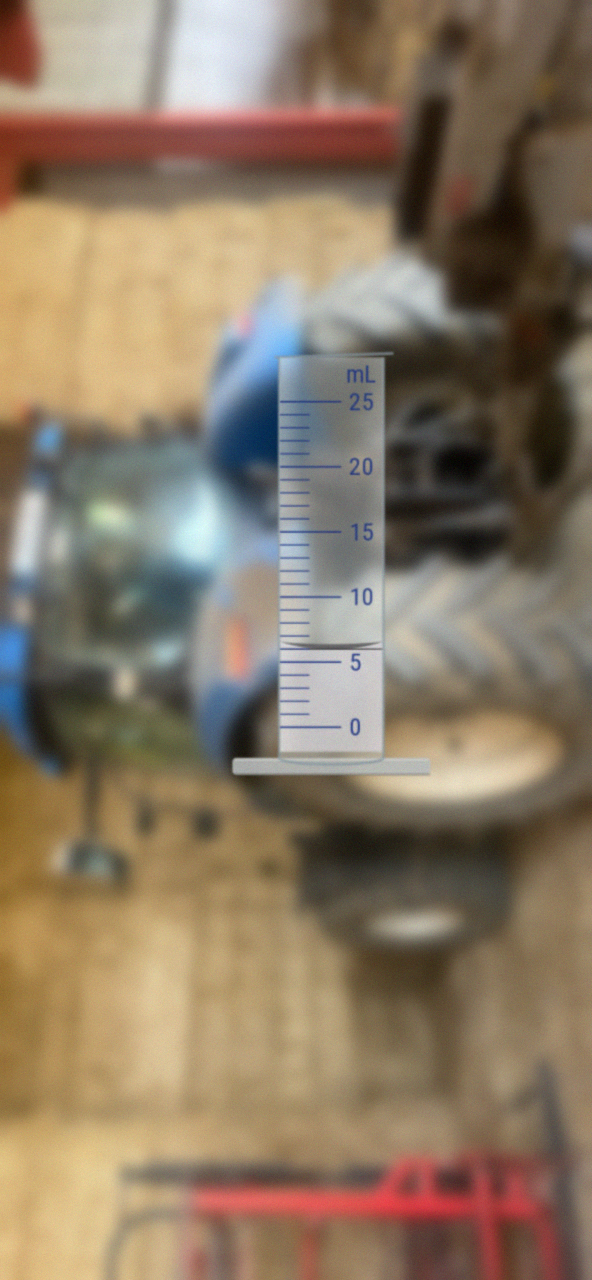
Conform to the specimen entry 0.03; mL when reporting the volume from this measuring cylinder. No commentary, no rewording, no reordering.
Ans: 6; mL
